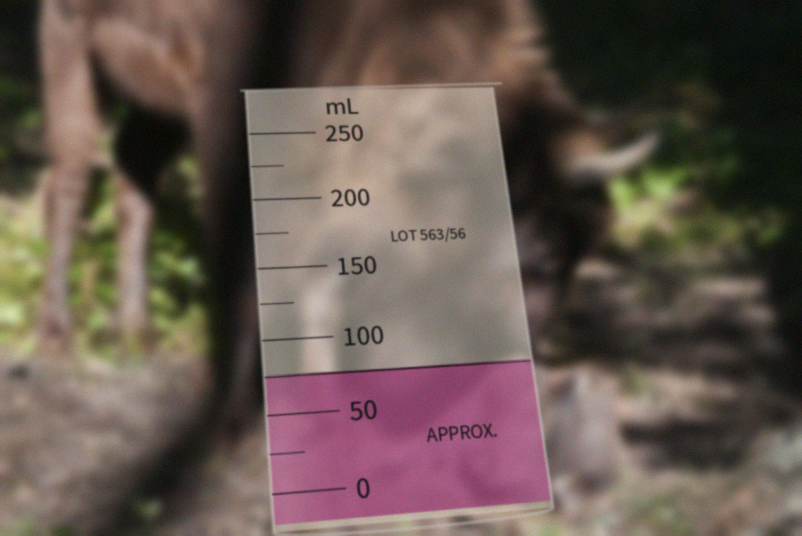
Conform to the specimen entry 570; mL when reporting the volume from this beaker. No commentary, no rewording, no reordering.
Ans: 75; mL
